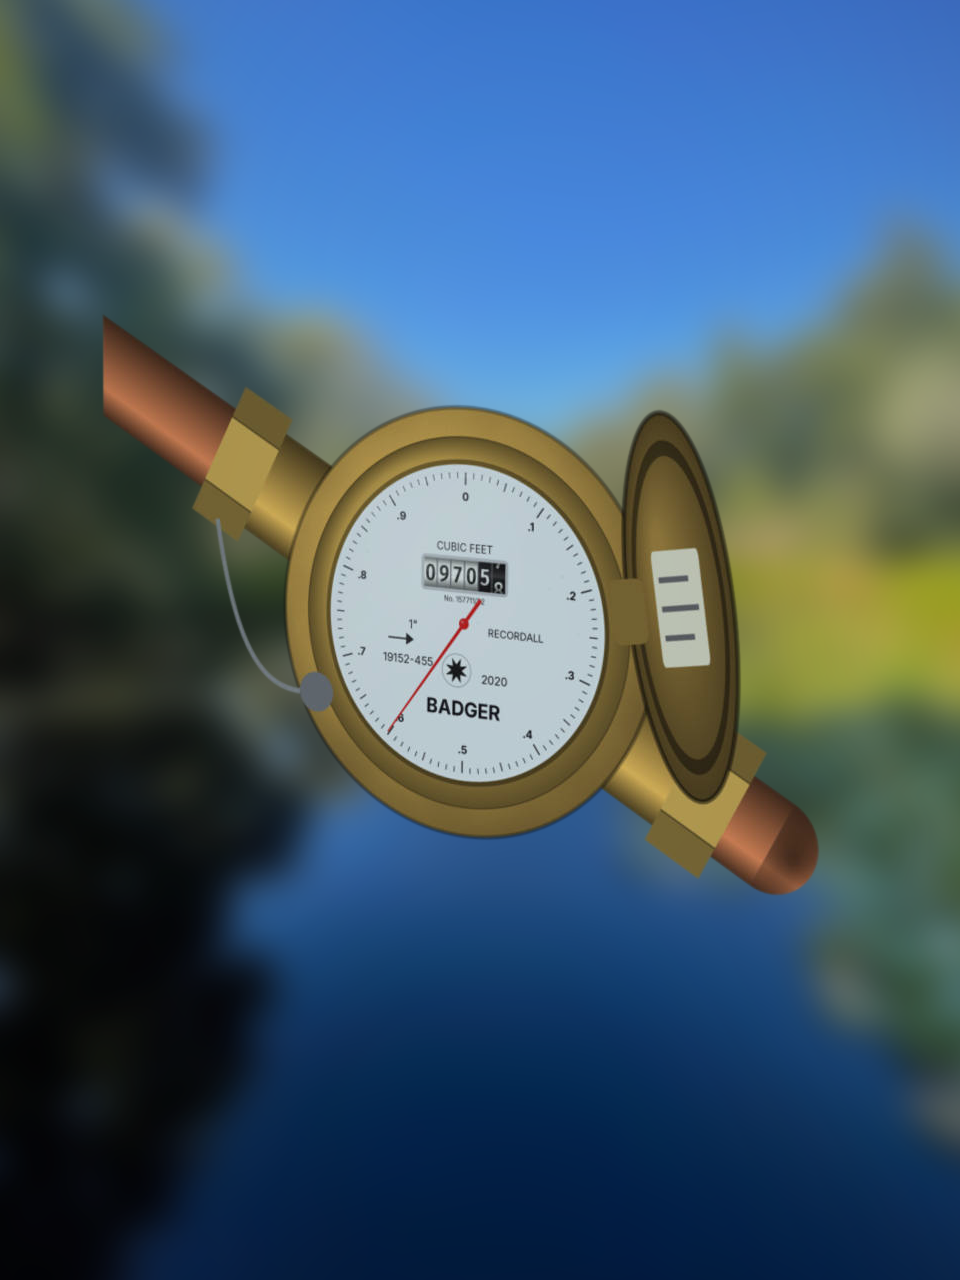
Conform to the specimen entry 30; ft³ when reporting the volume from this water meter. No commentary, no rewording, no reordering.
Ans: 97057.60; ft³
